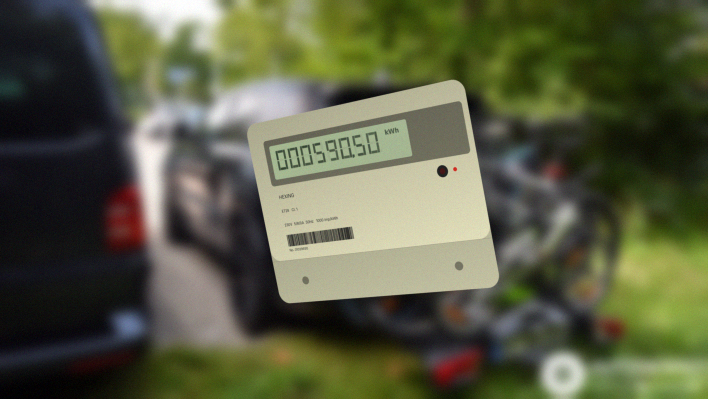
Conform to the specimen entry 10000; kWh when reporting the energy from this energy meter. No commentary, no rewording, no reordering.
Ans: 590.50; kWh
